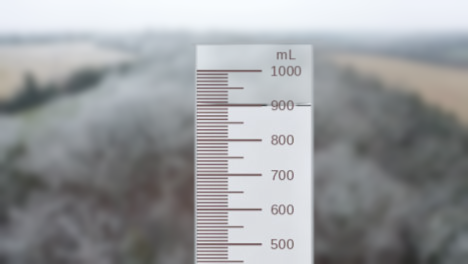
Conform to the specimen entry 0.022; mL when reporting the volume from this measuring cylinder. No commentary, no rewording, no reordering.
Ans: 900; mL
